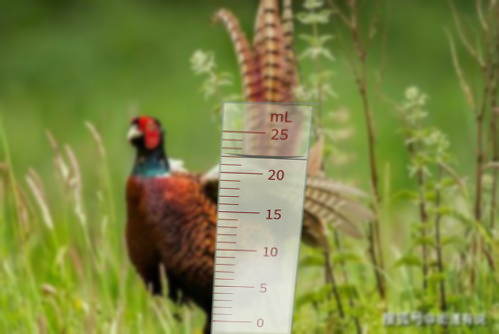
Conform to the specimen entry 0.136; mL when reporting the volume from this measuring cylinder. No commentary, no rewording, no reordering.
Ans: 22; mL
